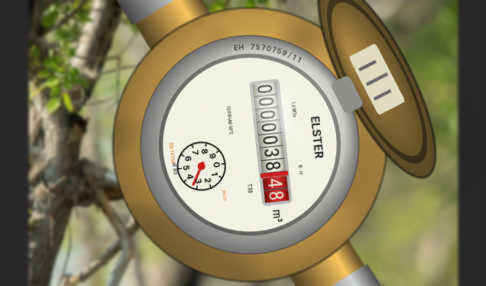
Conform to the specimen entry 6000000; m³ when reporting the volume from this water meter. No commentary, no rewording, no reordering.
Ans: 38.483; m³
